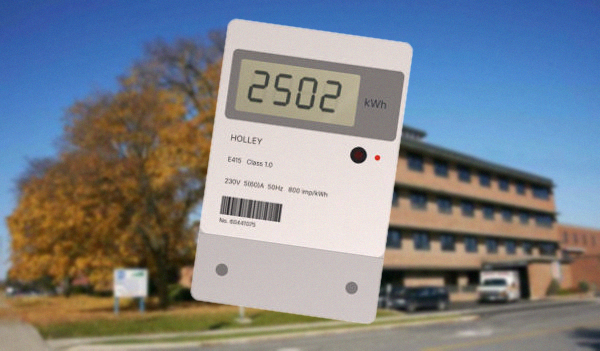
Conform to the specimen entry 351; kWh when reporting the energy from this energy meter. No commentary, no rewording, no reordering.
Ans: 2502; kWh
